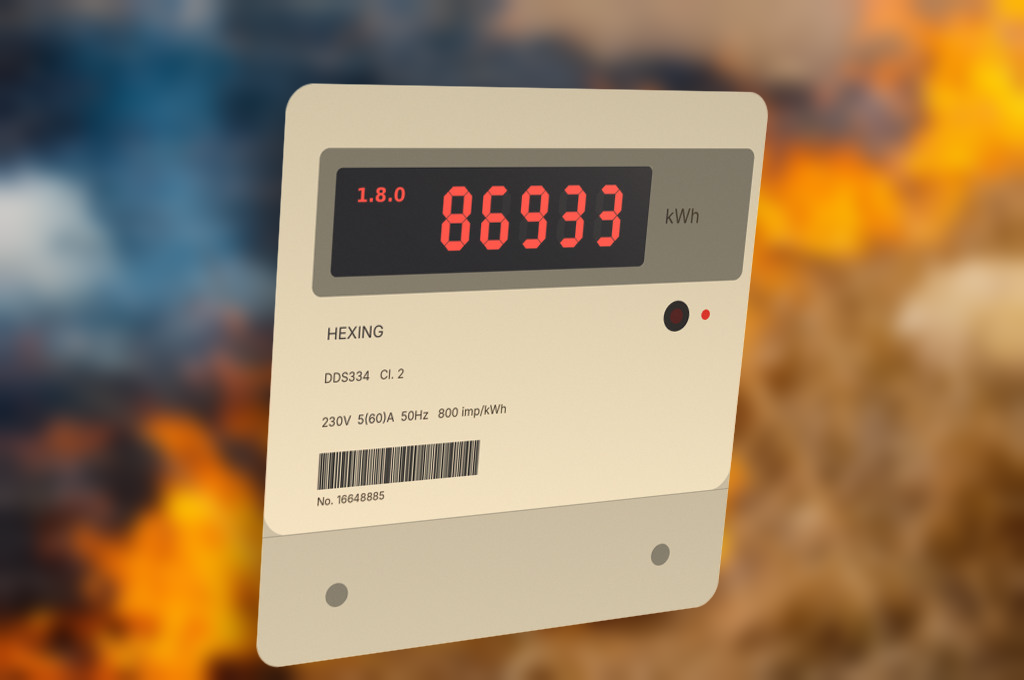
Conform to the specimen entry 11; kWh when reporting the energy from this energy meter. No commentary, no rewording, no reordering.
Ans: 86933; kWh
